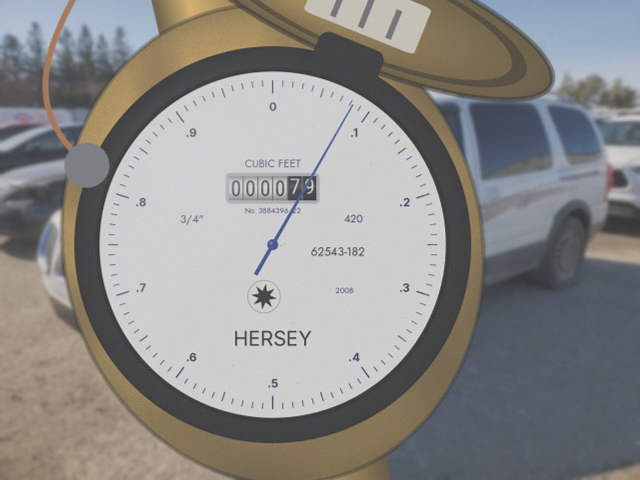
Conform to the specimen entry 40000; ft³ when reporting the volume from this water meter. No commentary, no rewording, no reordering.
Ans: 79.08; ft³
